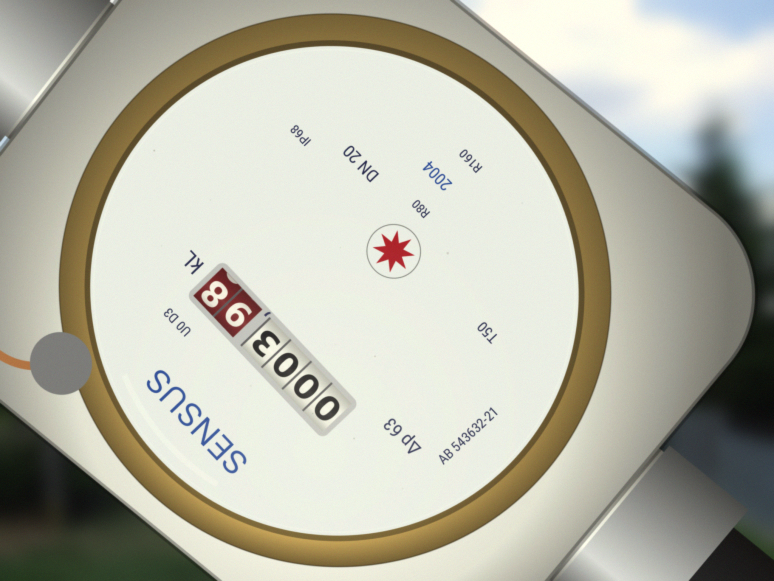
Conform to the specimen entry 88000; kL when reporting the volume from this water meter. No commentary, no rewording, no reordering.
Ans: 3.98; kL
